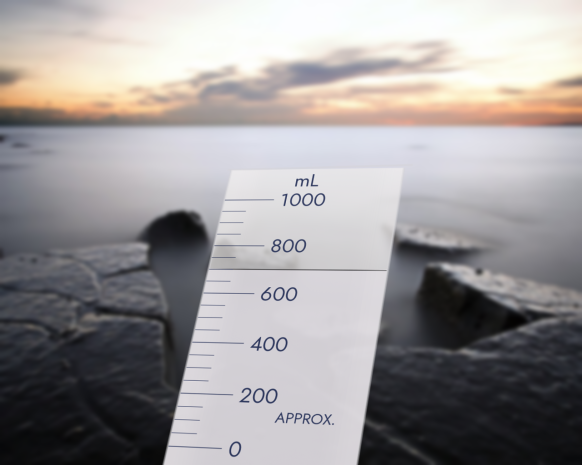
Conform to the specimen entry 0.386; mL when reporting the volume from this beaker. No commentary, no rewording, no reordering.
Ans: 700; mL
